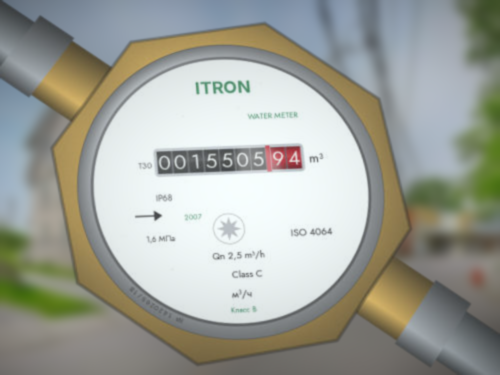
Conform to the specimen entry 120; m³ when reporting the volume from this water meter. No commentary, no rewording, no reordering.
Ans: 15505.94; m³
